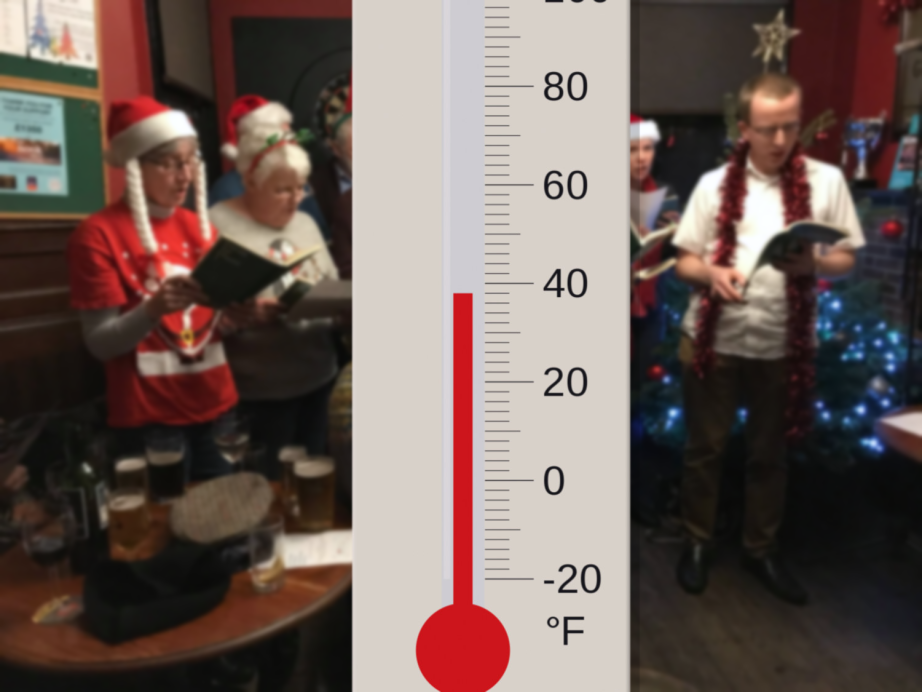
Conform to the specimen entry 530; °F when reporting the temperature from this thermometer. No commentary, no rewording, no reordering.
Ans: 38; °F
